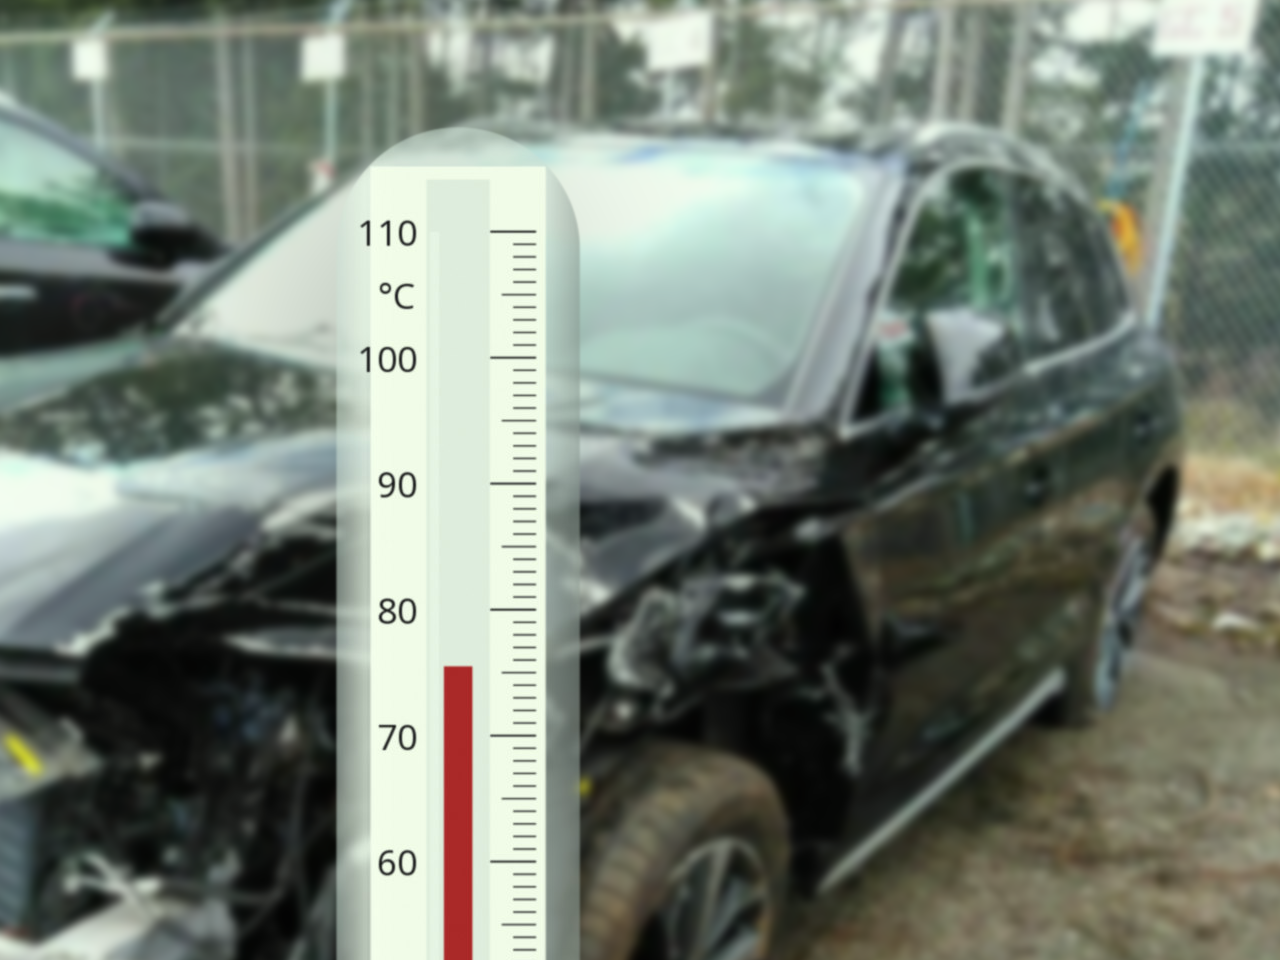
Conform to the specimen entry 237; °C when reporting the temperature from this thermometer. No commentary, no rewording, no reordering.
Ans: 75.5; °C
